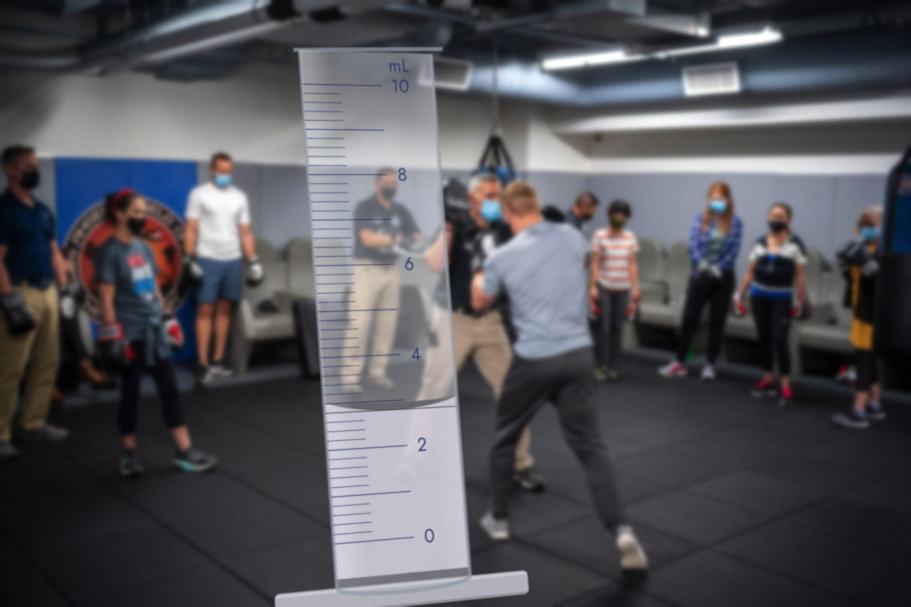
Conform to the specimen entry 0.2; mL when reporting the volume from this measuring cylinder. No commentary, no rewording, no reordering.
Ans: 2.8; mL
